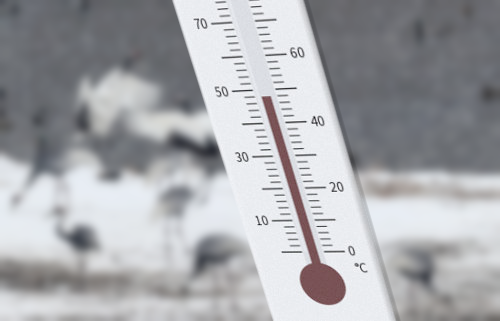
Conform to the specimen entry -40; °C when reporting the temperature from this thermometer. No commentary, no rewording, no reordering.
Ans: 48; °C
